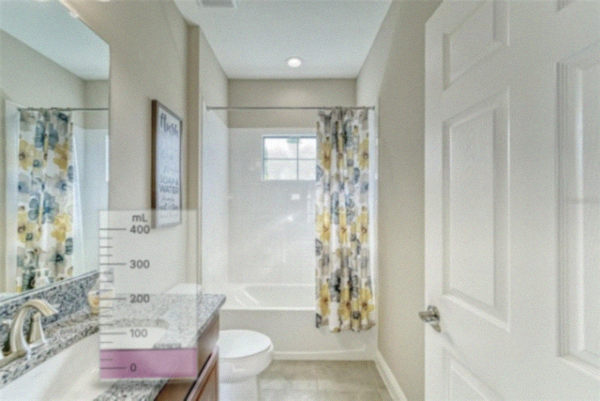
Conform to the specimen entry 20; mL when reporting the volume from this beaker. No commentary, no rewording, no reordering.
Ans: 50; mL
